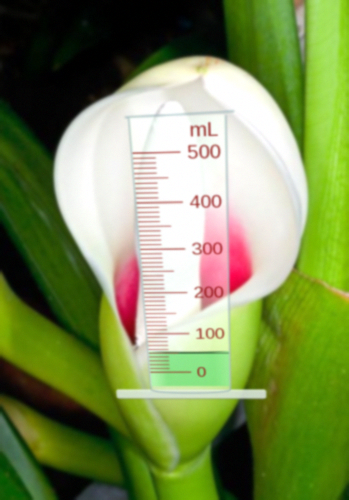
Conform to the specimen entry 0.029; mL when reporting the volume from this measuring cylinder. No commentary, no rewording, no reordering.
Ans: 50; mL
